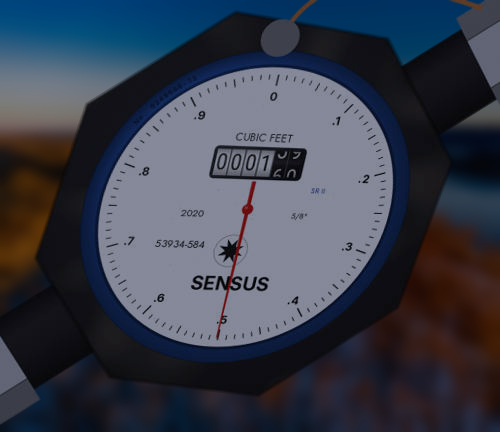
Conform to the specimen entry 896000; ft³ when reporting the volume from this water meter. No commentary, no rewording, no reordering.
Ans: 159.50; ft³
